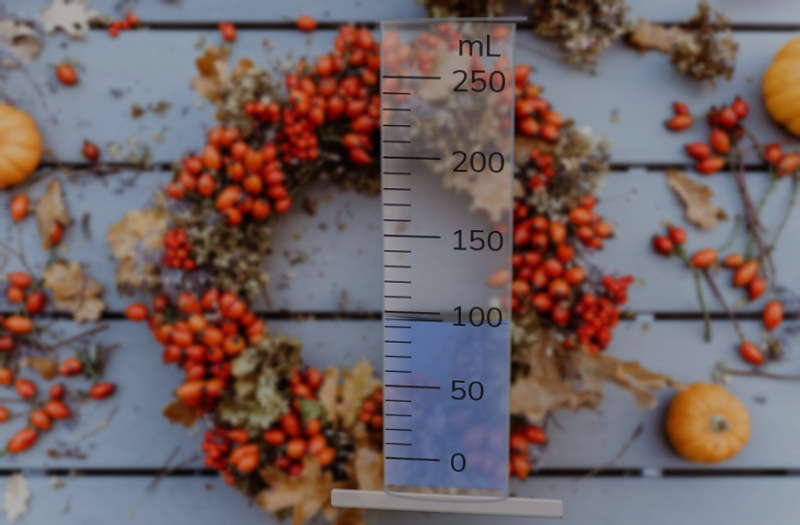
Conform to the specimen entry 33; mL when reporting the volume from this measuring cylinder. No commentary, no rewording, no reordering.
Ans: 95; mL
